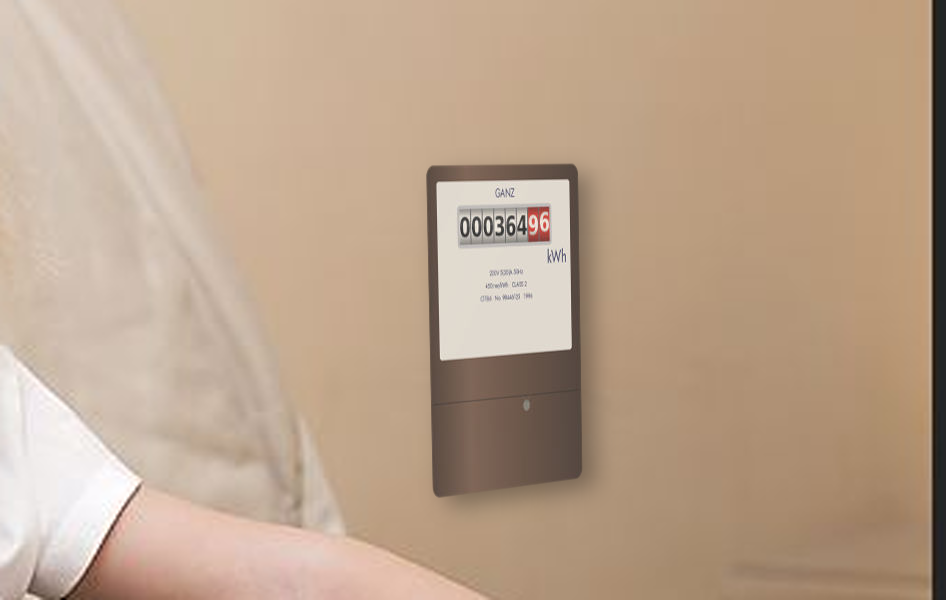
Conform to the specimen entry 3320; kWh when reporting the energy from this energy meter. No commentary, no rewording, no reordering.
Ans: 364.96; kWh
